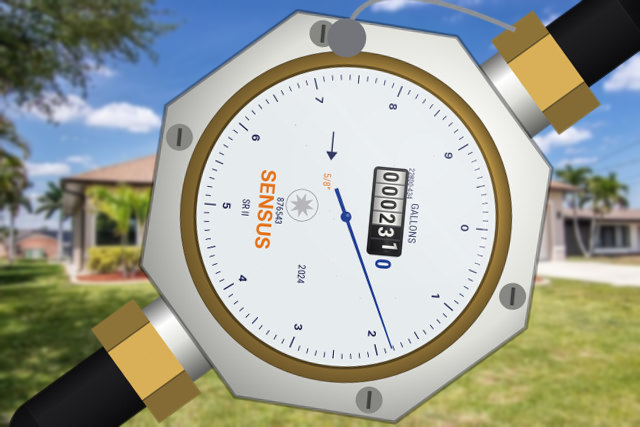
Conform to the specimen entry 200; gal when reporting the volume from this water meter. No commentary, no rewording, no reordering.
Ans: 2311.8; gal
